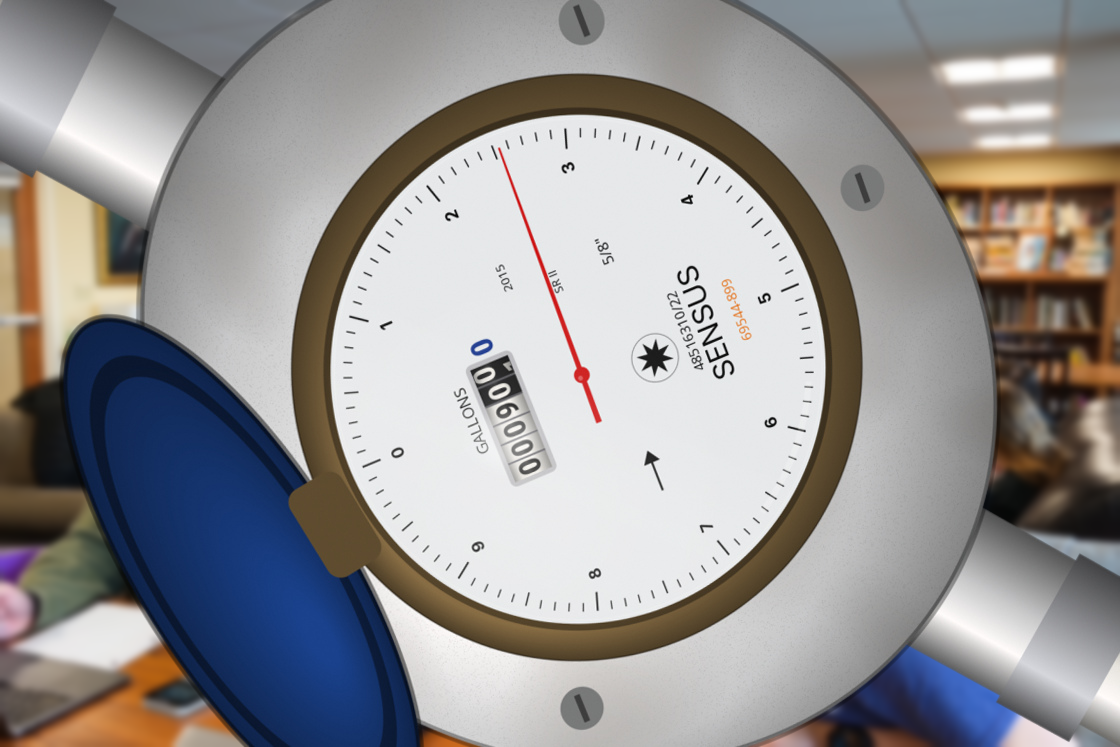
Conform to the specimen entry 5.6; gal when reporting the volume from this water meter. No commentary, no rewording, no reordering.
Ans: 9002.5; gal
